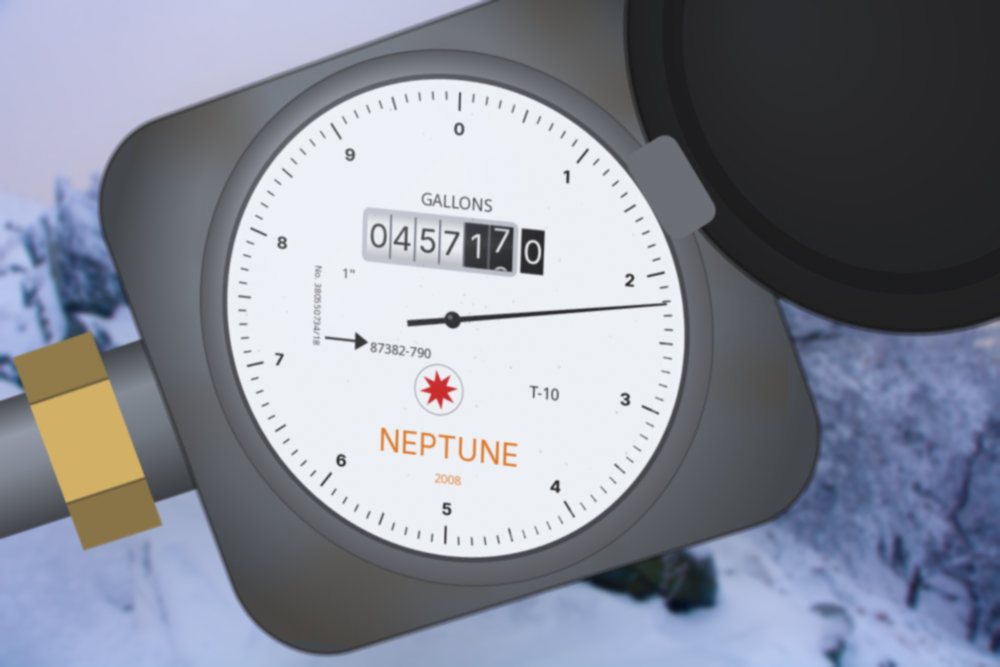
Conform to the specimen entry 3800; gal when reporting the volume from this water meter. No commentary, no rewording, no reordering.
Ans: 457172.2; gal
